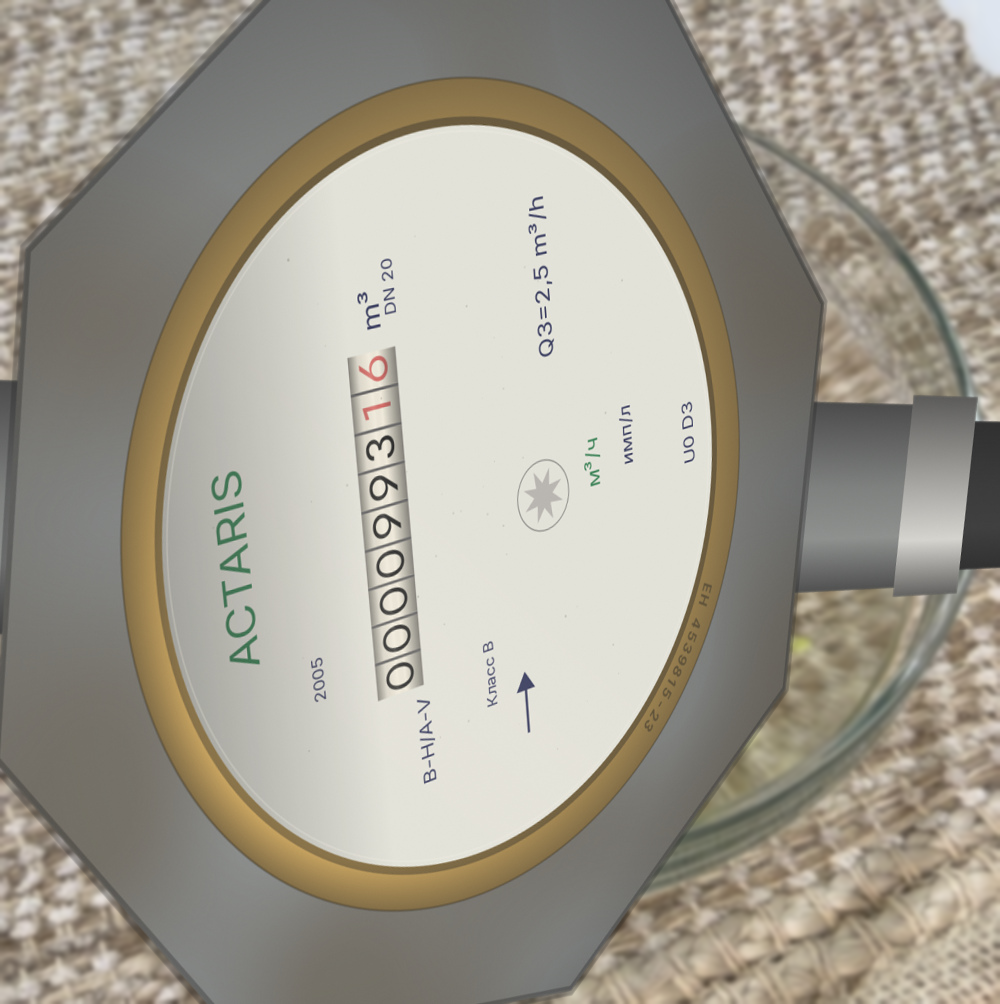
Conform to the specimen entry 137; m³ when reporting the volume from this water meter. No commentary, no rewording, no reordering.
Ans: 993.16; m³
